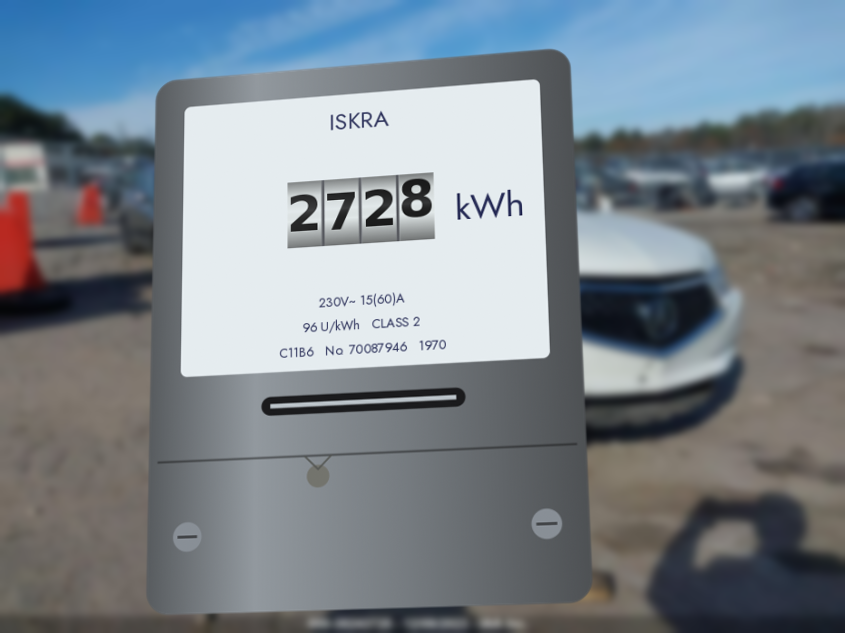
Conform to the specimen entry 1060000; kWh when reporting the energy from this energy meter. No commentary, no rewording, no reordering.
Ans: 2728; kWh
